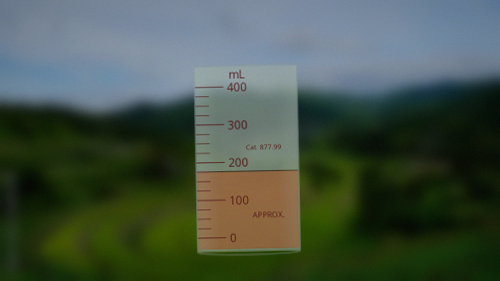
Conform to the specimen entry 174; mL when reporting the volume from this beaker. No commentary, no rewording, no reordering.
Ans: 175; mL
